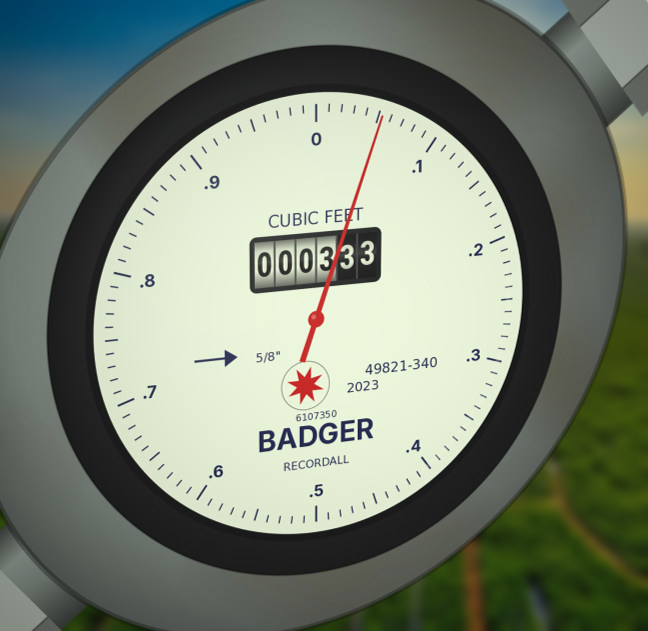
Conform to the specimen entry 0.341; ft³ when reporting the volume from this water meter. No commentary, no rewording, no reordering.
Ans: 333.05; ft³
